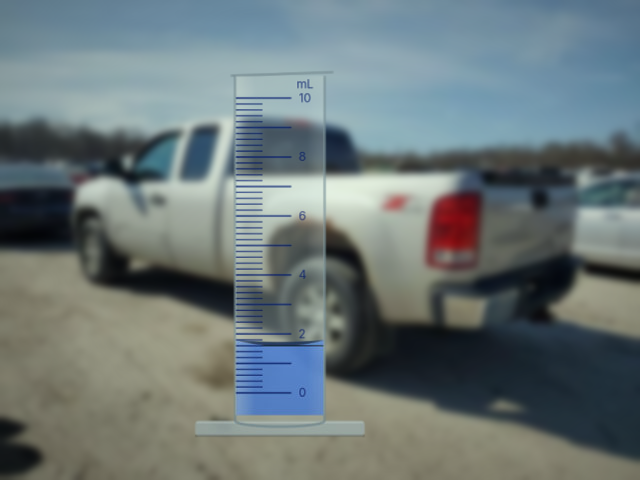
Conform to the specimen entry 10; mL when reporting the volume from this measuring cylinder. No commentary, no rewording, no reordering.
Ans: 1.6; mL
